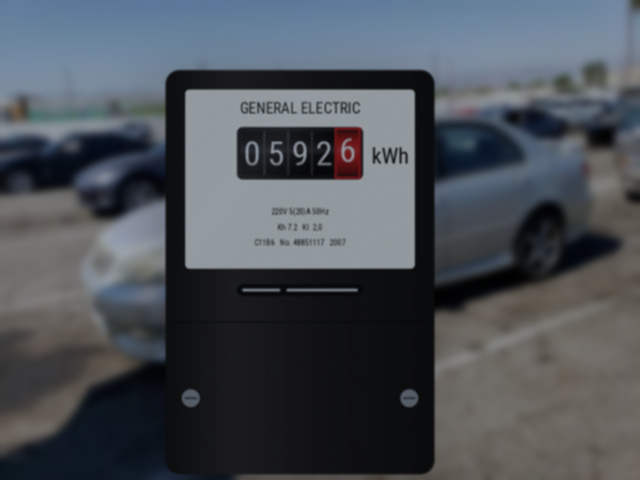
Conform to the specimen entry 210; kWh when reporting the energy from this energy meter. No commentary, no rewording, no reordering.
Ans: 592.6; kWh
